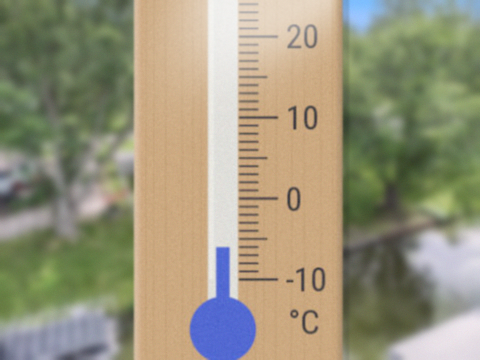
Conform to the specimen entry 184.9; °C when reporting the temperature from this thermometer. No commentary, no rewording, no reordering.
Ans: -6; °C
